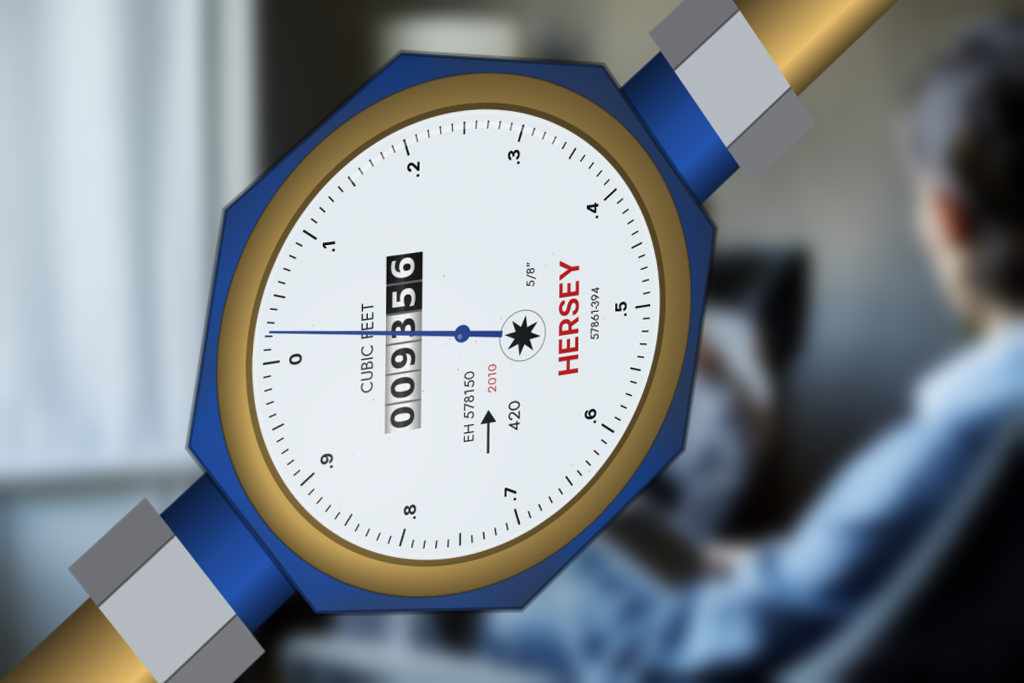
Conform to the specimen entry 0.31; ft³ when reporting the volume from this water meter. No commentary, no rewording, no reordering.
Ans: 9356.02; ft³
